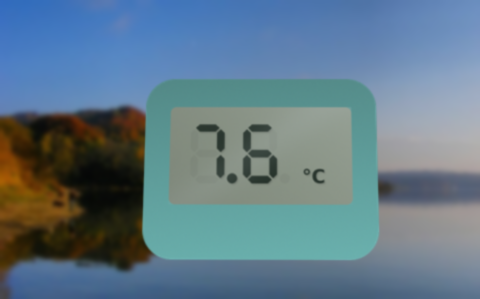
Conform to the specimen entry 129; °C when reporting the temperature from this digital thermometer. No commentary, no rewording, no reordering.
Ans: 7.6; °C
